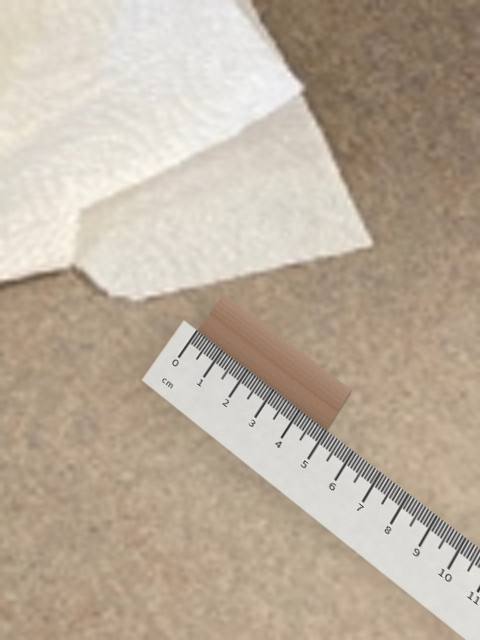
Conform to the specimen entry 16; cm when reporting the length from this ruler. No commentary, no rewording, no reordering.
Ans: 5; cm
